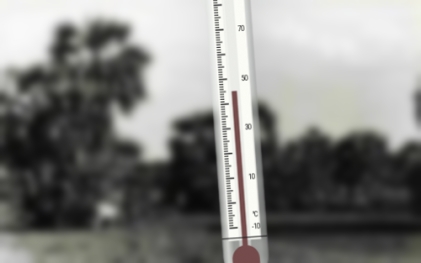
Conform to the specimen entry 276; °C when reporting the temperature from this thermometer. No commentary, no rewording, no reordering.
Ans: 45; °C
